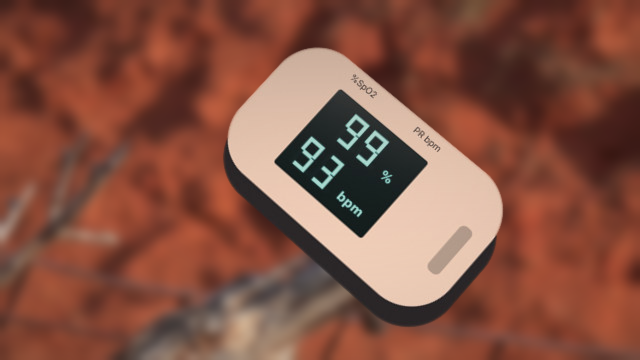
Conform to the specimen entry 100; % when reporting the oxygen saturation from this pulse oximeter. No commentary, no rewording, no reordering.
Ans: 99; %
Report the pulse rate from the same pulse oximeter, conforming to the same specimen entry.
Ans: 93; bpm
